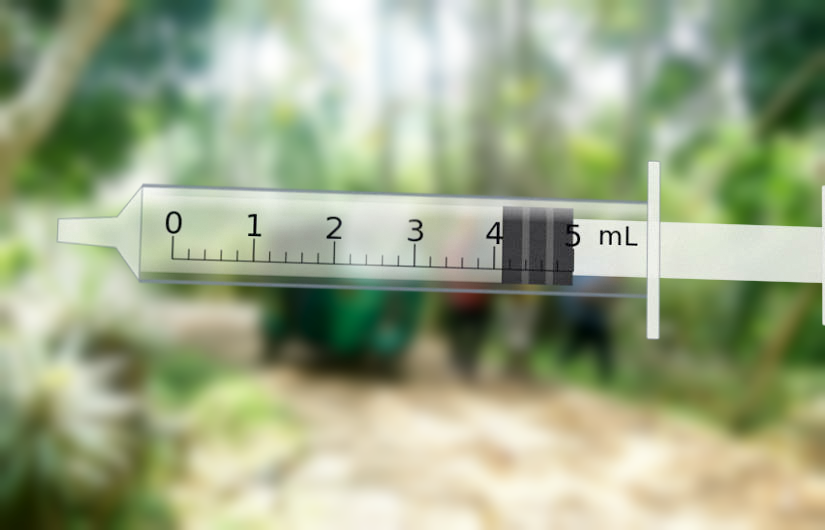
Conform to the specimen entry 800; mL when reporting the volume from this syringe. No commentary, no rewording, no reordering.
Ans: 4.1; mL
